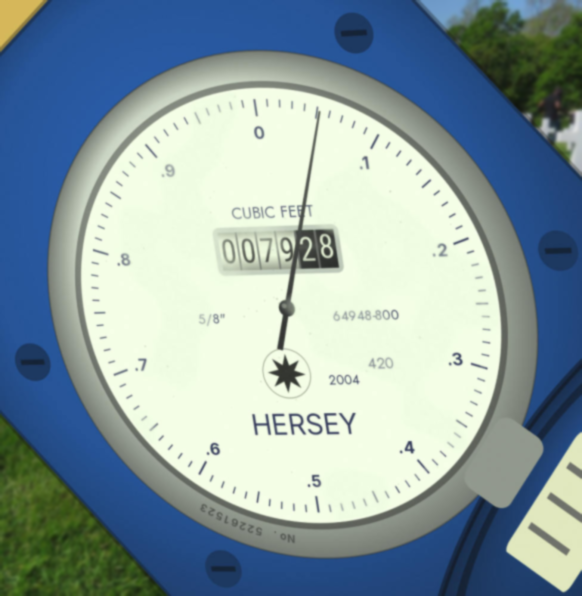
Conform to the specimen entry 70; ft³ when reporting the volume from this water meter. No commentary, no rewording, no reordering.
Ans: 7928.05; ft³
